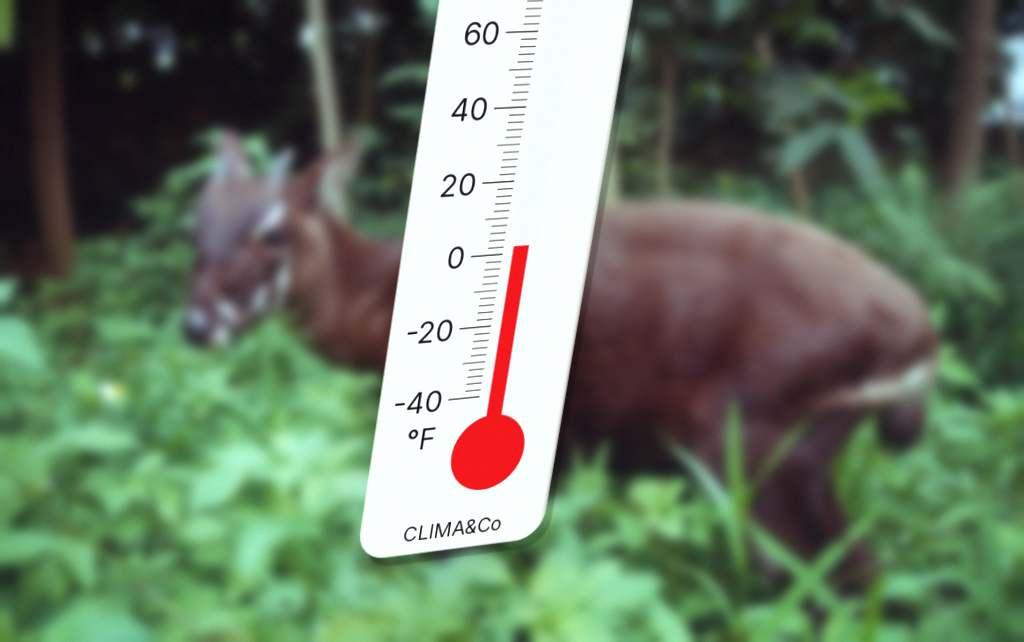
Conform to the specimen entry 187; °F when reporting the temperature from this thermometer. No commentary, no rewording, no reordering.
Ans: 2; °F
